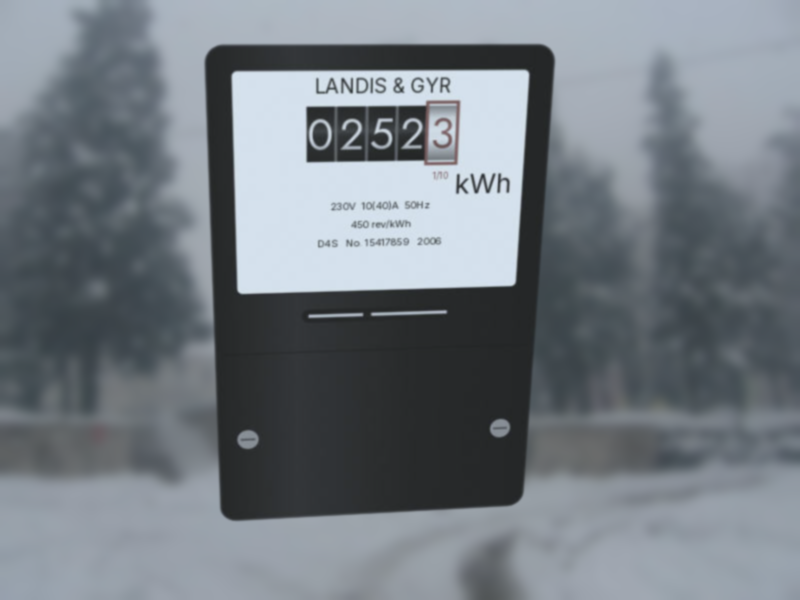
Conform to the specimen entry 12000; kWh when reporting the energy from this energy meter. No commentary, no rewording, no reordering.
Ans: 252.3; kWh
